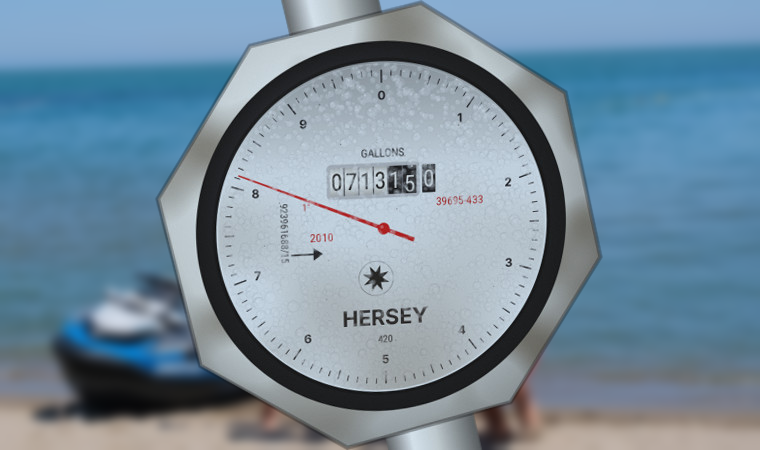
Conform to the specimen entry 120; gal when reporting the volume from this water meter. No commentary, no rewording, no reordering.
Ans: 713148.1; gal
